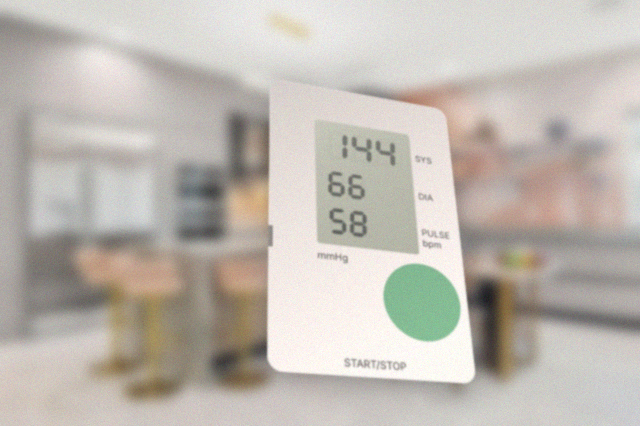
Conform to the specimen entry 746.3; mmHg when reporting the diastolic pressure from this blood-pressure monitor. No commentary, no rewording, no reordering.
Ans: 66; mmHg
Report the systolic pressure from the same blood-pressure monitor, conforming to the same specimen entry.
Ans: 144; mmHg
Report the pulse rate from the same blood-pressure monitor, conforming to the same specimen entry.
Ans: 58; bpm
